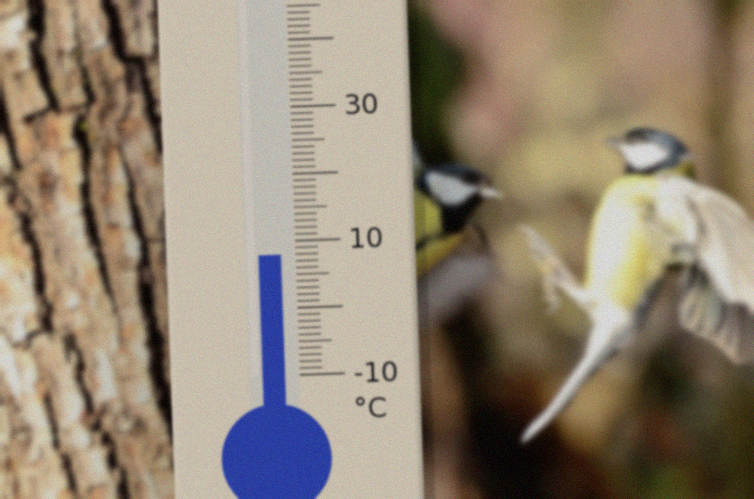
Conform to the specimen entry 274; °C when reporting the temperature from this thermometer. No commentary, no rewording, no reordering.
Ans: 8; °C
